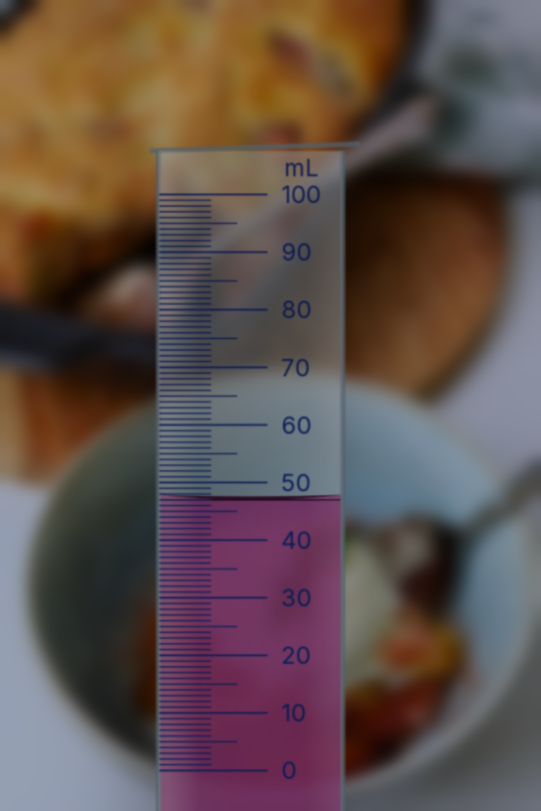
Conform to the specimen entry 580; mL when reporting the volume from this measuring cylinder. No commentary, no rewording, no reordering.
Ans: 47; mL
